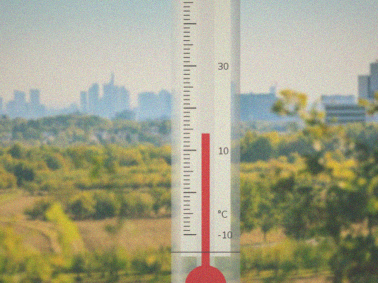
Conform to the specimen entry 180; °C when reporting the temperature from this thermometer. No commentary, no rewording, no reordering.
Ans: 14; °C
